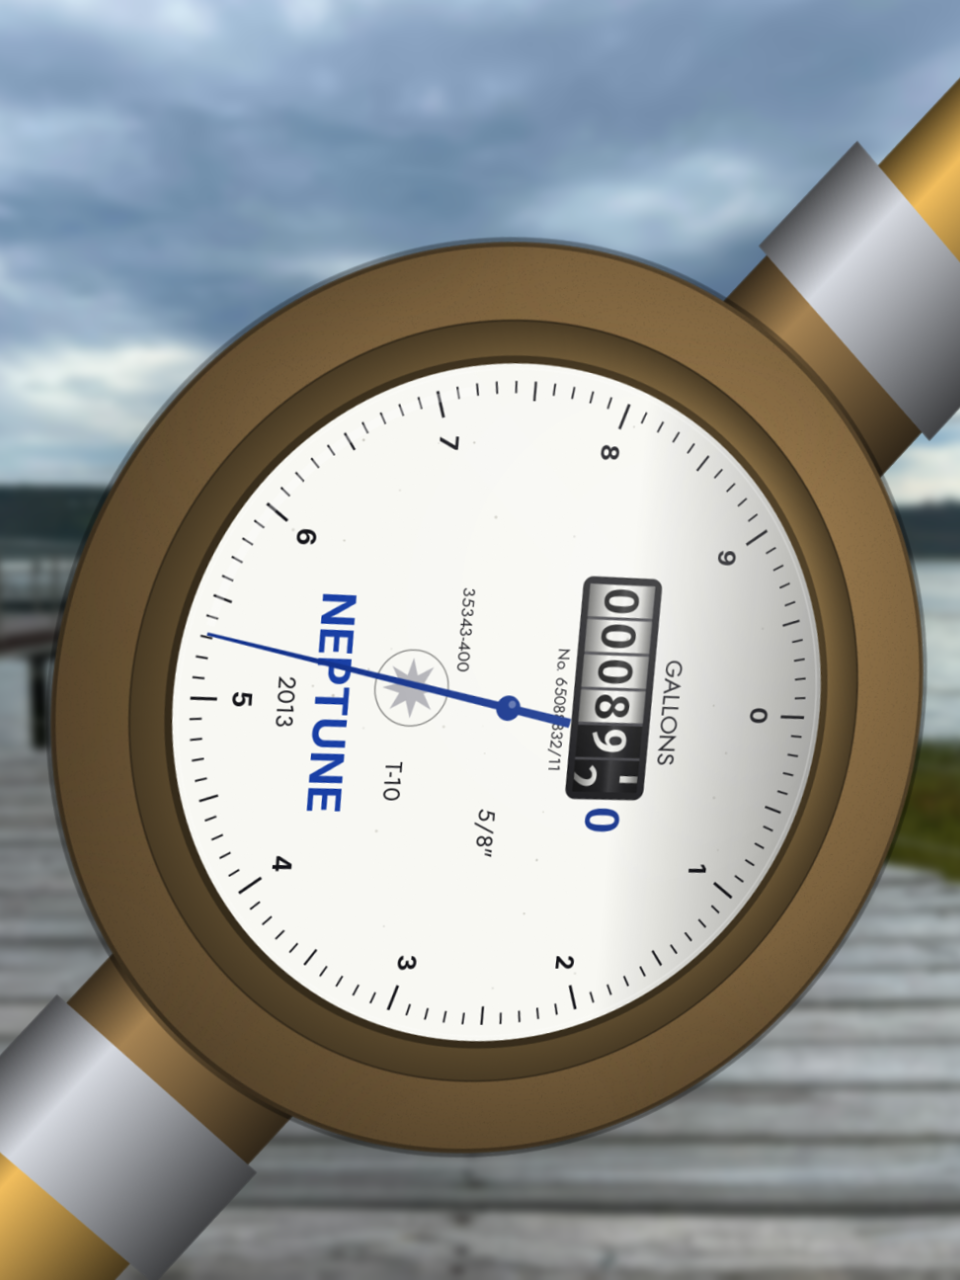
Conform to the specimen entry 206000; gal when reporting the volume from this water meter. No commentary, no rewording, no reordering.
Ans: 8915.3; gal
